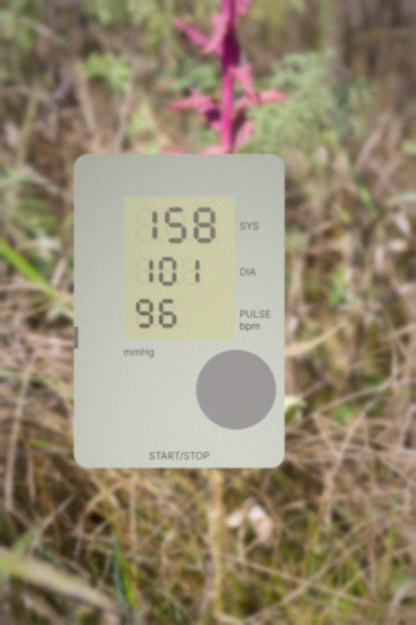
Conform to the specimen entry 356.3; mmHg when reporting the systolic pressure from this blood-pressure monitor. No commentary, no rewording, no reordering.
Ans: 158; mmHg
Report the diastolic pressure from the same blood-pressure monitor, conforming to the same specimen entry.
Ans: 101; mmHg
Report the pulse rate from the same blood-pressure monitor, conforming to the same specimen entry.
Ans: 96; bpm
